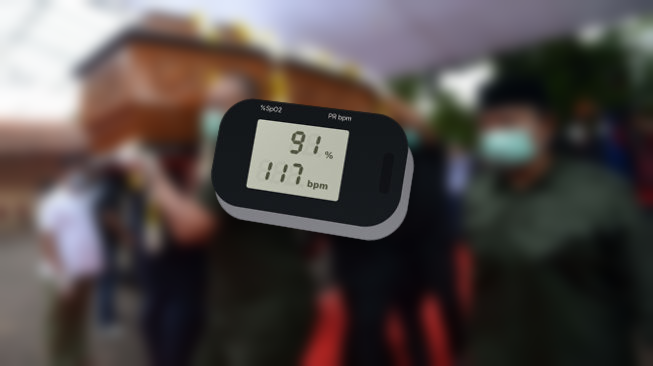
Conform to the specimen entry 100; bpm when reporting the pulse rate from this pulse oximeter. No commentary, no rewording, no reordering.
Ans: 117; bpm
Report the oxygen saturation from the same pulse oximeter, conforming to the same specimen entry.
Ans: 91; %
